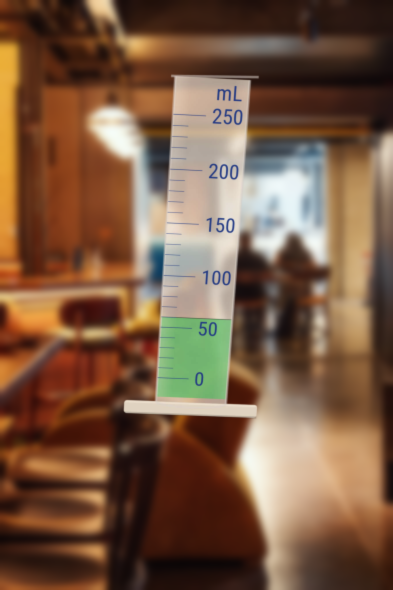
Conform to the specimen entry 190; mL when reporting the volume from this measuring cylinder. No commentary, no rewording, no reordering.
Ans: 60; mL
